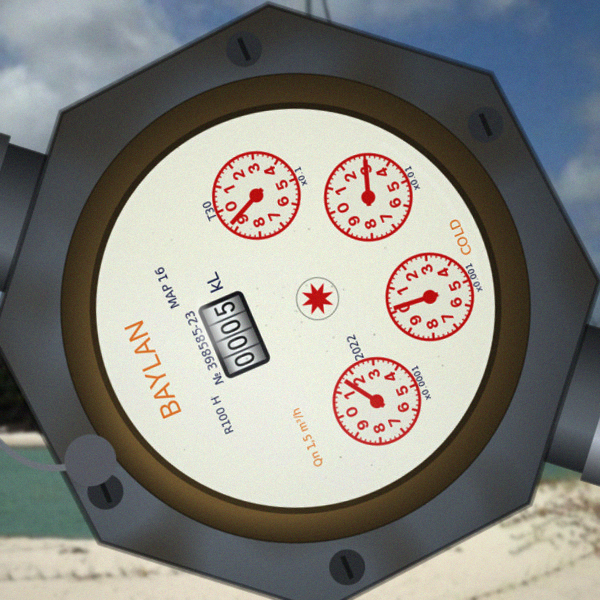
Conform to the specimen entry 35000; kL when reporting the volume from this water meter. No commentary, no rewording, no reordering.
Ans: 4.9301; kL
